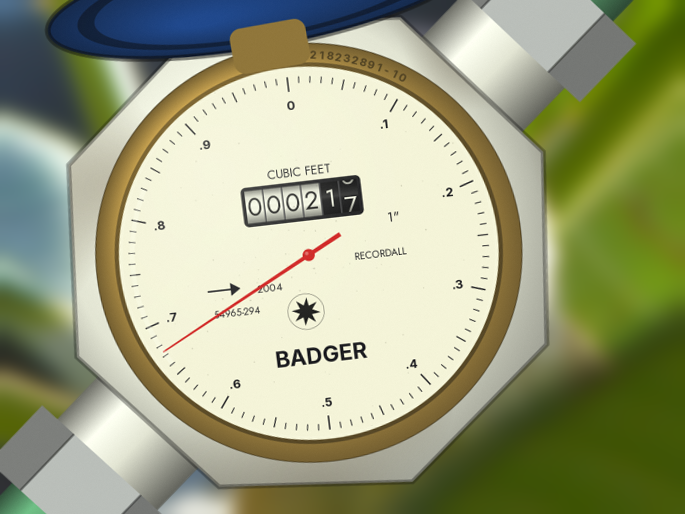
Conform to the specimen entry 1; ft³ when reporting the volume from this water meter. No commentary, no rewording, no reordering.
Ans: 216.67; ft³
